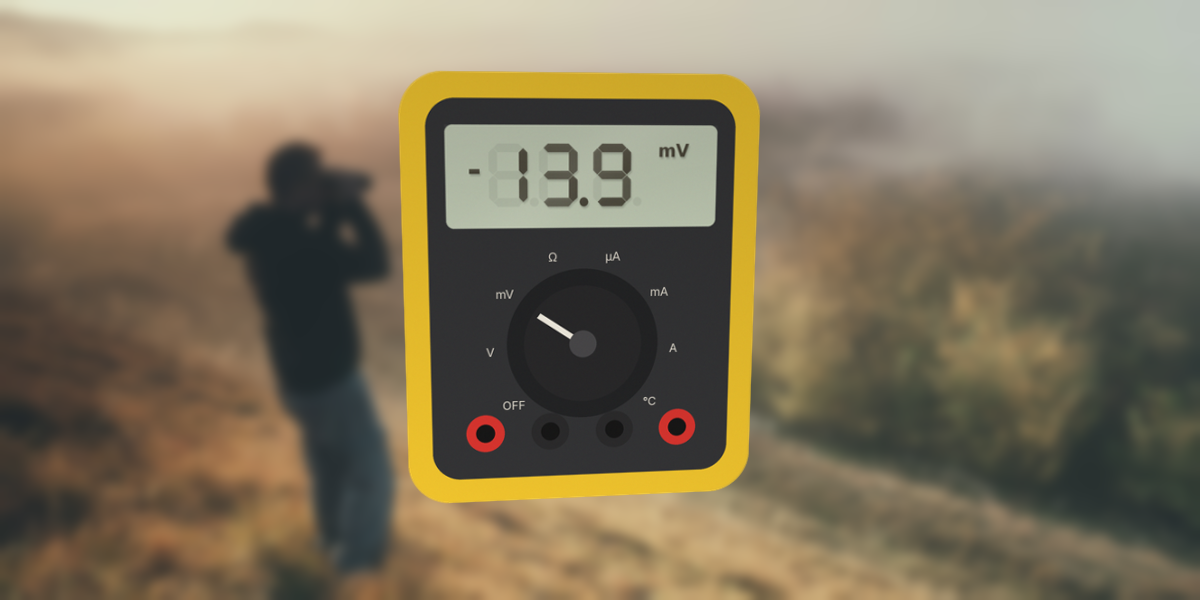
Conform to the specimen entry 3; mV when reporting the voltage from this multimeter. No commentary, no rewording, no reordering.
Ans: -13.9; mV
